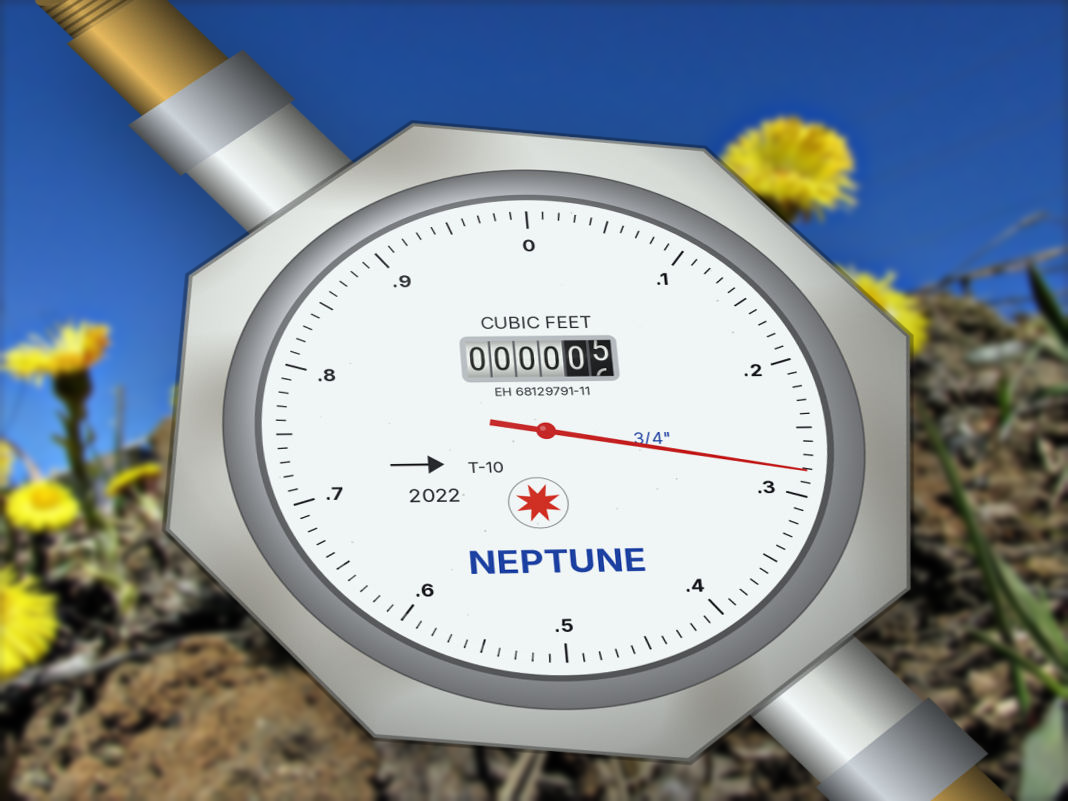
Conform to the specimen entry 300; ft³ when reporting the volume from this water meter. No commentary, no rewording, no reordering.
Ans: 5.28; ft³
